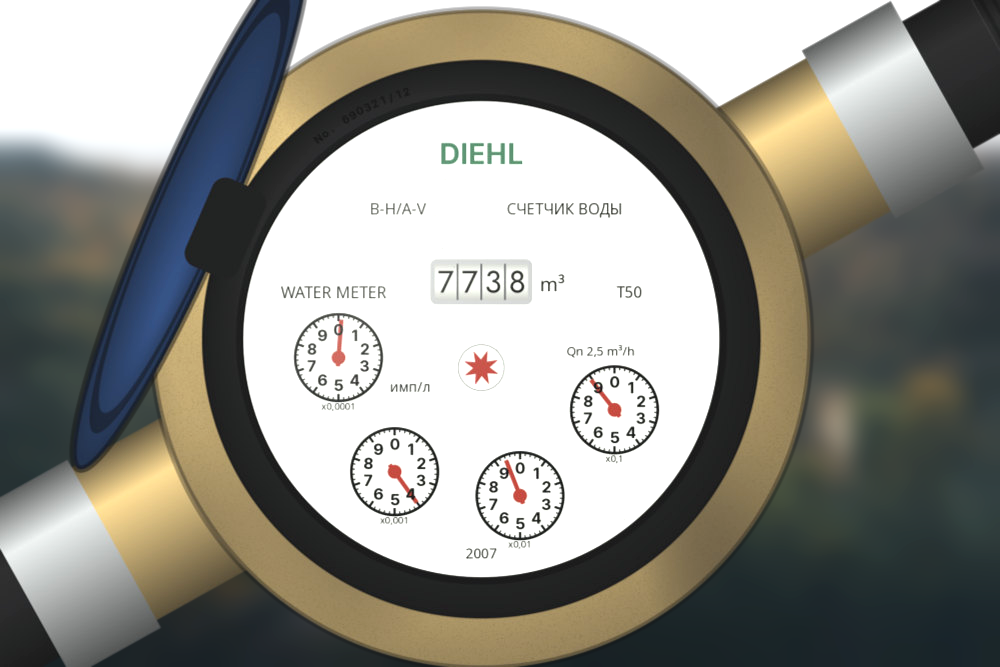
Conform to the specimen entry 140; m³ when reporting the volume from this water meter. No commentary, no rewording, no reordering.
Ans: 7738.8940; m³
